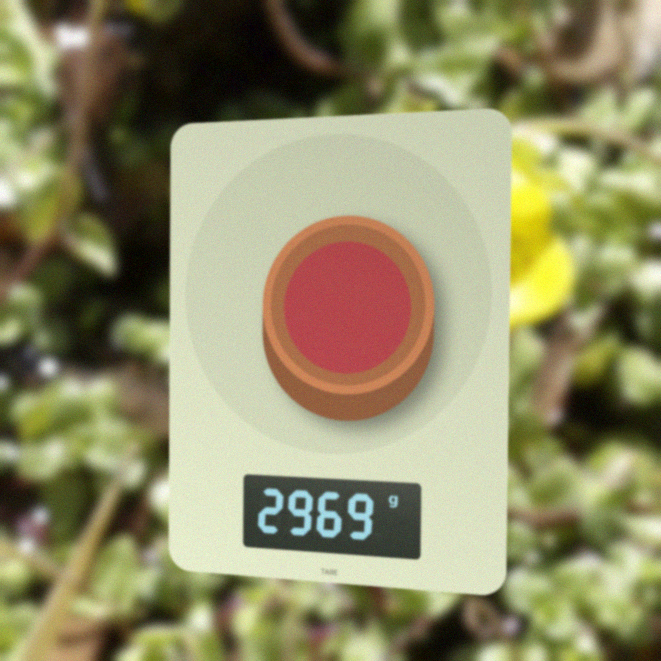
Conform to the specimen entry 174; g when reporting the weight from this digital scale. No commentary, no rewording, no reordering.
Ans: 2969; g
